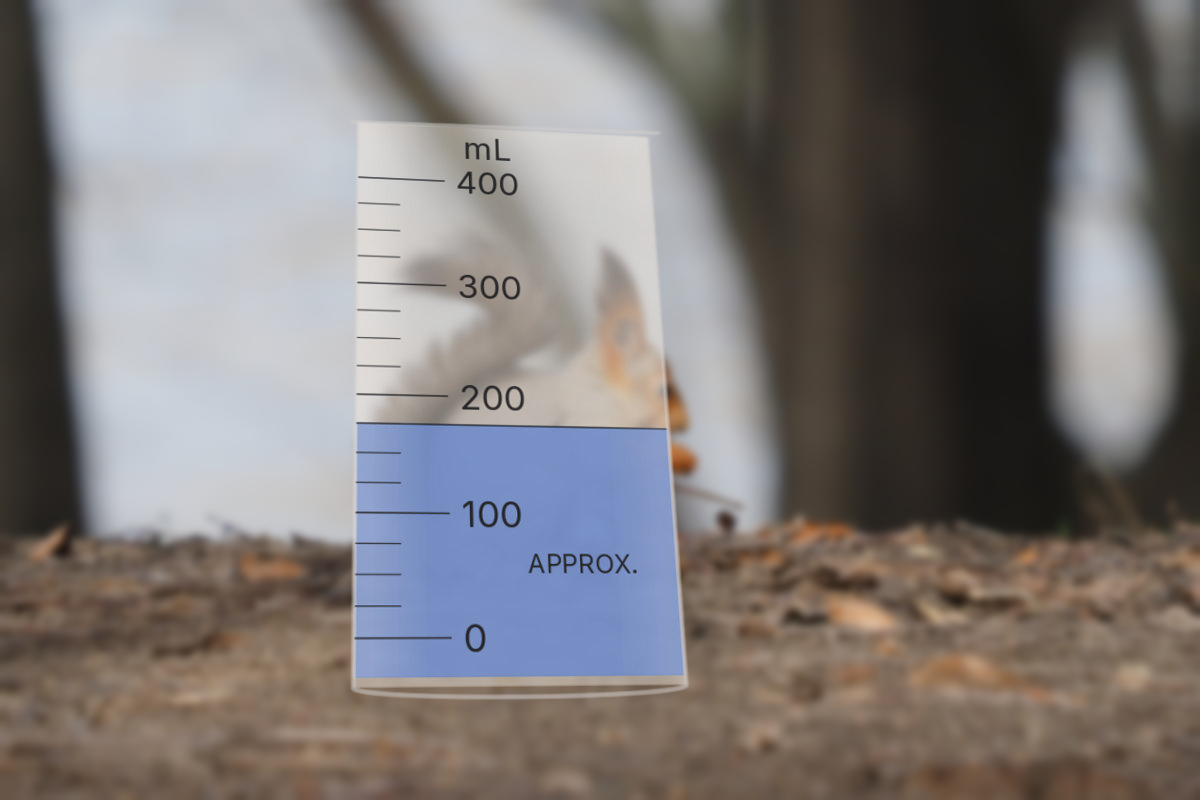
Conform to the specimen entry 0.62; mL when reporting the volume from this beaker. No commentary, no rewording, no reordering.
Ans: 175; mL
